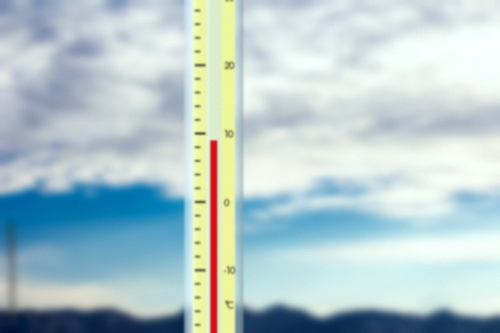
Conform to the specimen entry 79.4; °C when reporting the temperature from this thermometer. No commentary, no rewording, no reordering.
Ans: 9; °C
